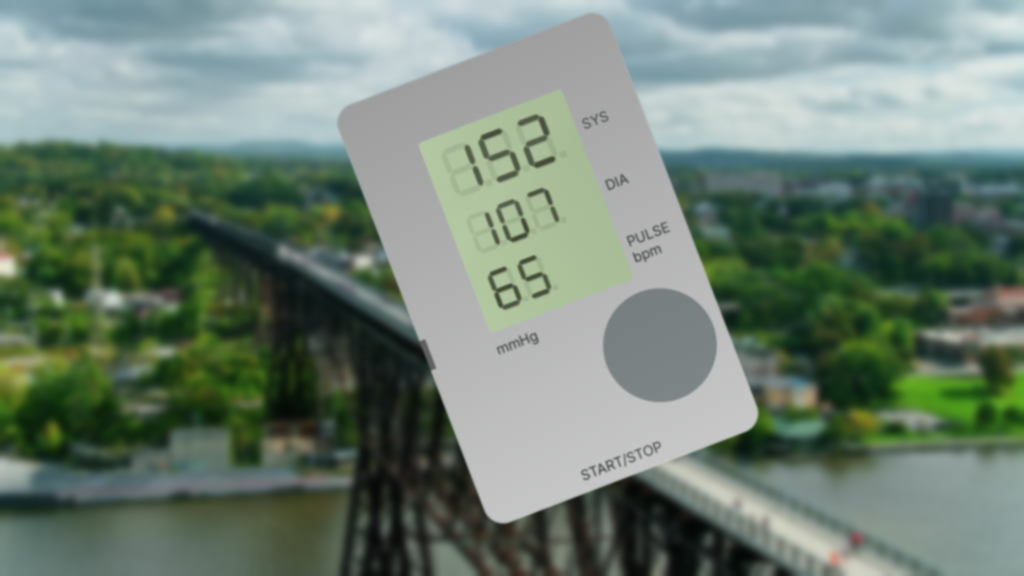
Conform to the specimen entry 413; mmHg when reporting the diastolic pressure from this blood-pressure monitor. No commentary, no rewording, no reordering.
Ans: 107; mmHg
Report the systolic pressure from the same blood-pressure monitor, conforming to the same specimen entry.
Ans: 152; mmHg
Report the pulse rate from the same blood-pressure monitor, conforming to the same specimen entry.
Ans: 65; bpm
